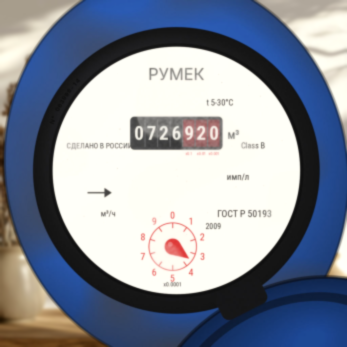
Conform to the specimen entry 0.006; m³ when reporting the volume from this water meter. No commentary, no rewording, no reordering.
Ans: 726.9203; m³
